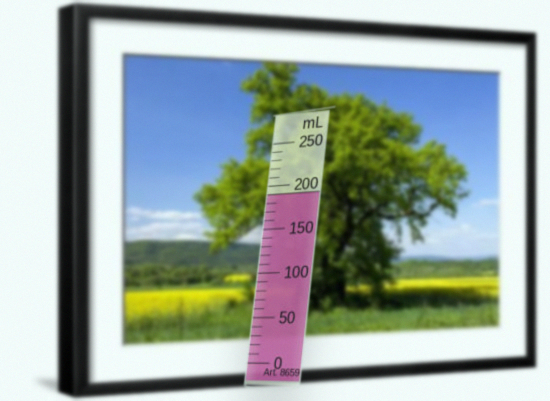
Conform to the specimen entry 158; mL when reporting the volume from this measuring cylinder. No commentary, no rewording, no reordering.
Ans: 190; mL
